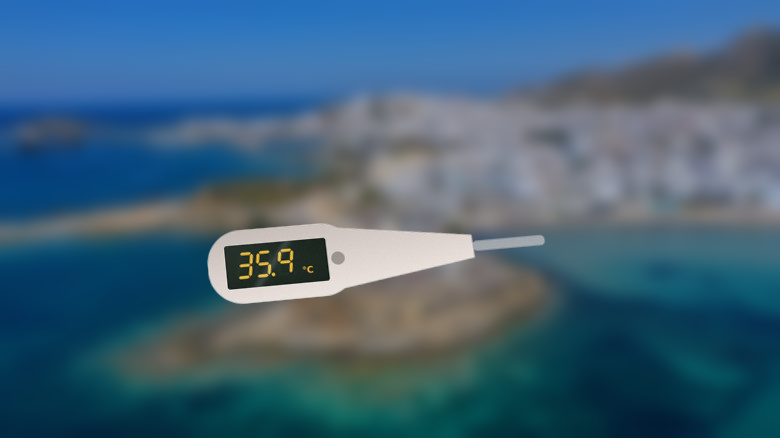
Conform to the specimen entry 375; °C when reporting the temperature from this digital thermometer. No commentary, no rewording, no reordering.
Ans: 35.9; °C
